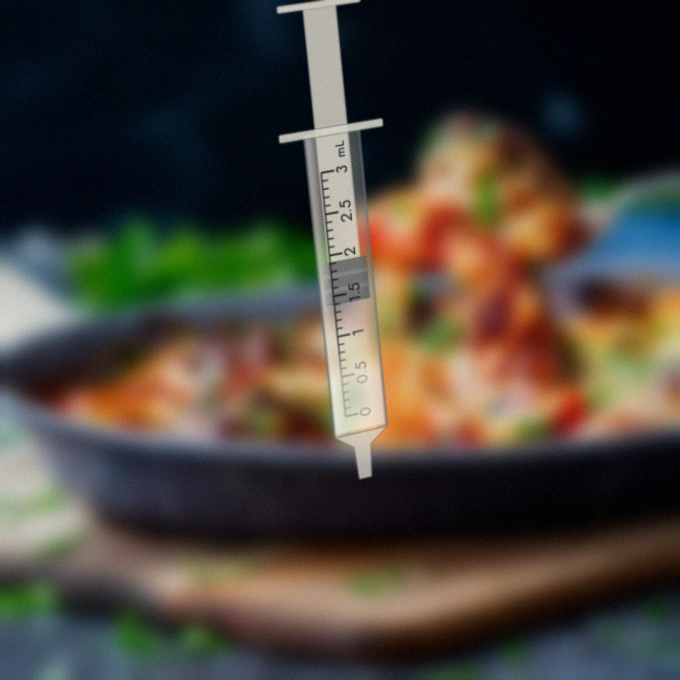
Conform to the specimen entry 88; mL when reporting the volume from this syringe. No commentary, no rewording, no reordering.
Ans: 1.4; mL
